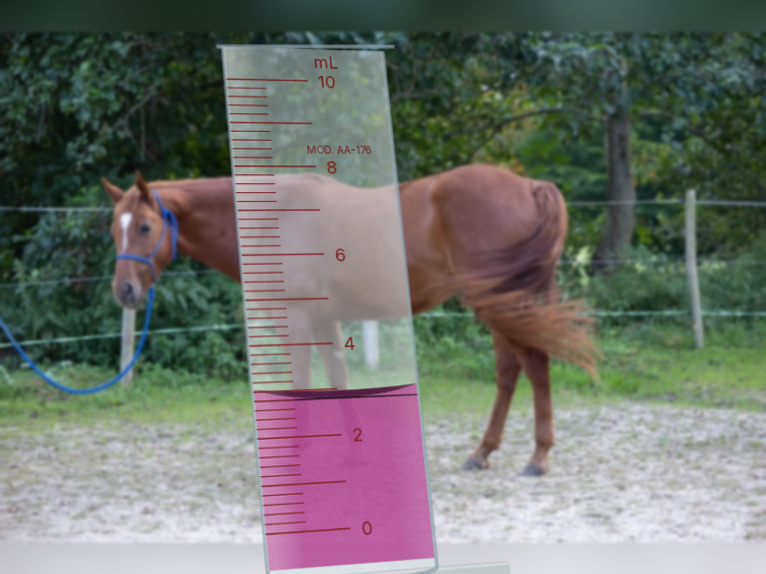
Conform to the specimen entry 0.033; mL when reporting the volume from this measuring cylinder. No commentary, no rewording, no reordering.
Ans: 2.8; mL
